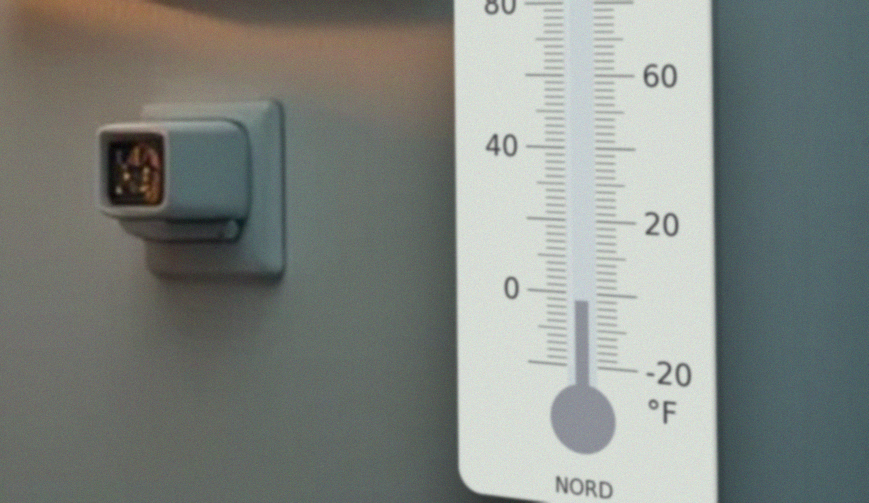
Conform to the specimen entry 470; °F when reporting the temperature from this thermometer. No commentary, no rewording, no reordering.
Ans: -2; °F
